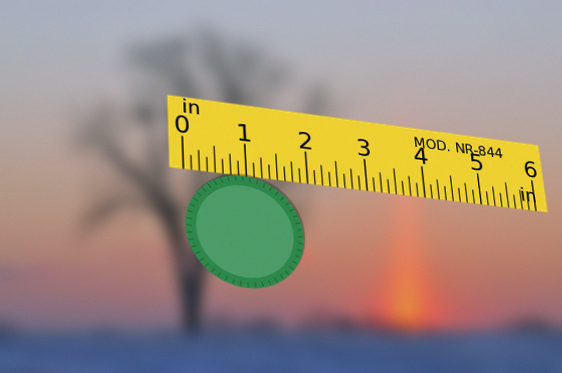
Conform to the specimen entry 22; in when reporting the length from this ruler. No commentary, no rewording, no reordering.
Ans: 1.875; in
